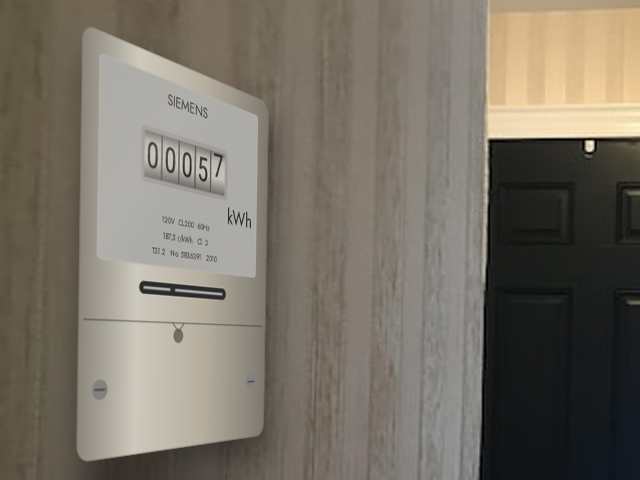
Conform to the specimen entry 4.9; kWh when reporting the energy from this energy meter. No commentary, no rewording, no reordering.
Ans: 57; kWh
